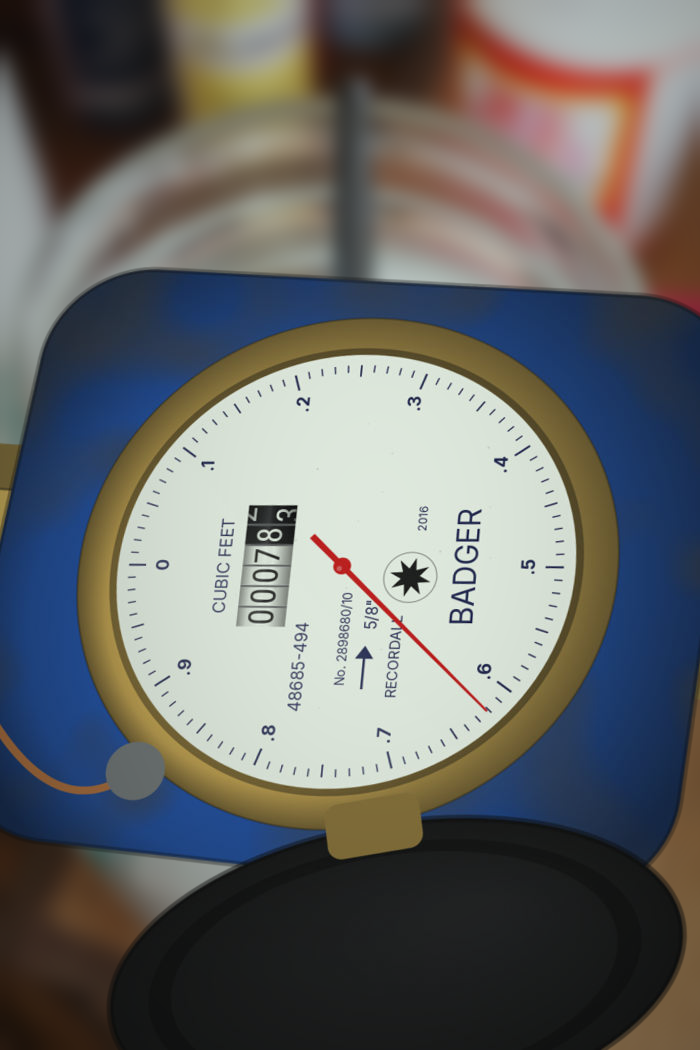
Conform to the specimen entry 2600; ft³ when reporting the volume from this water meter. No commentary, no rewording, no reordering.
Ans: 782.62; ft³
